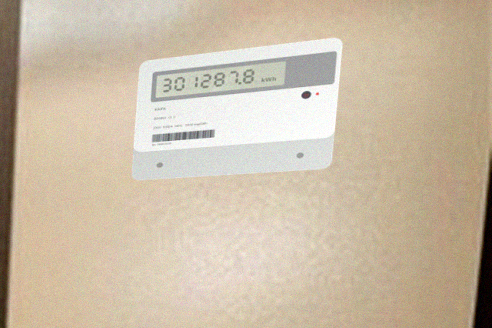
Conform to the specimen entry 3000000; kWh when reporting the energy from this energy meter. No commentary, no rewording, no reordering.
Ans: 301287.8; kWh
